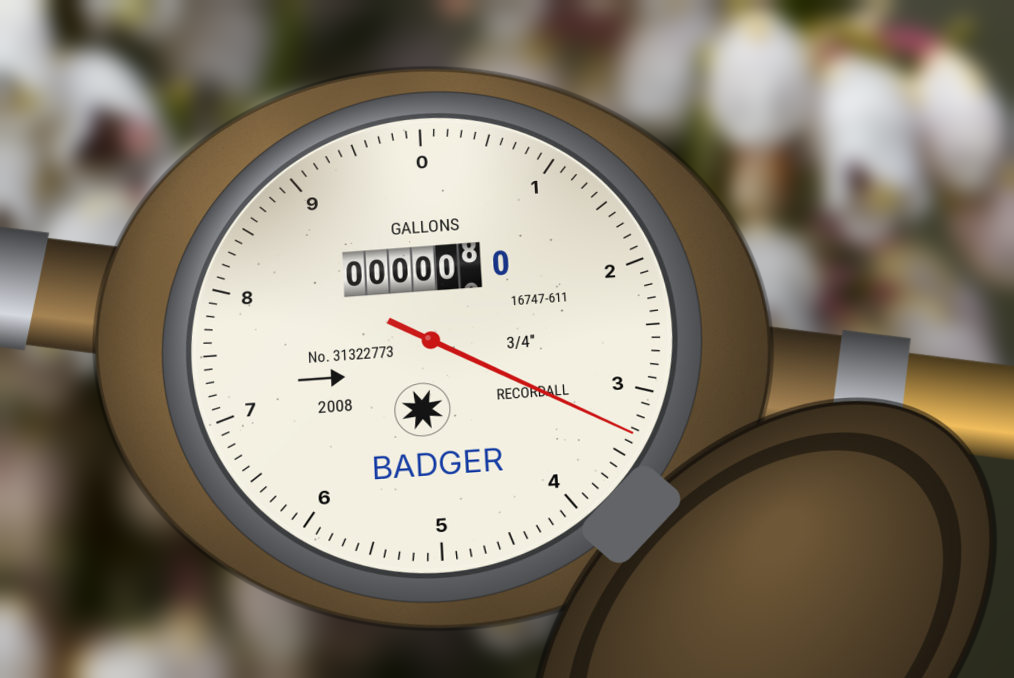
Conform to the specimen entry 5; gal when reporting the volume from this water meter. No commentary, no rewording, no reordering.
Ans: 83.3; gal
